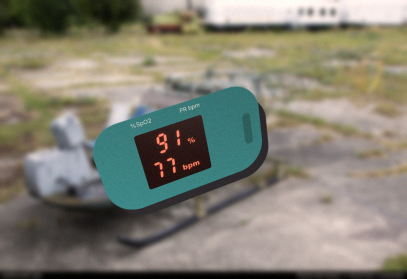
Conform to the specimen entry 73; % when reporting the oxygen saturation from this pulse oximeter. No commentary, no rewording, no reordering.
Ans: 91; %
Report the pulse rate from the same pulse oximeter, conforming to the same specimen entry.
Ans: 77; bpm
